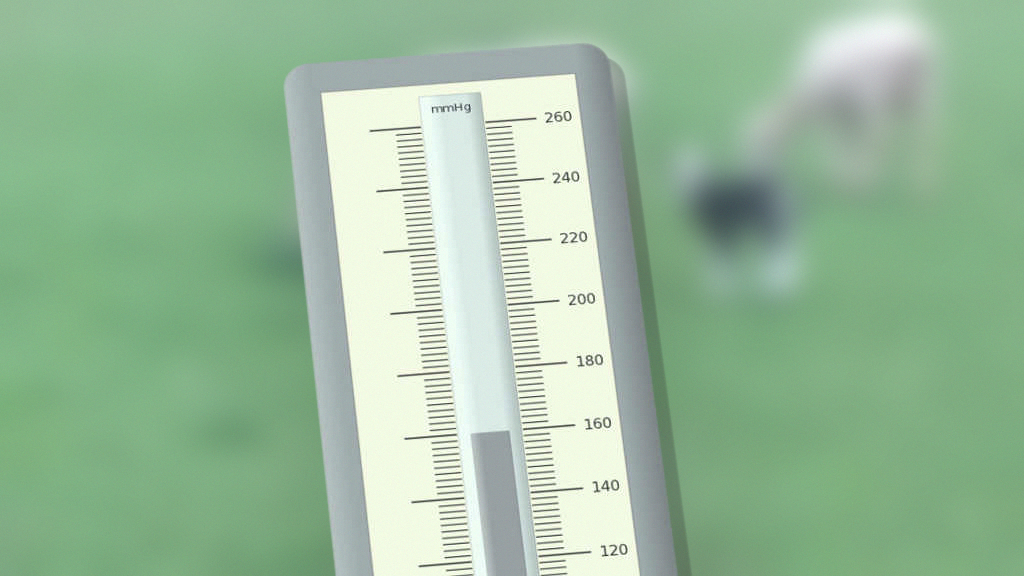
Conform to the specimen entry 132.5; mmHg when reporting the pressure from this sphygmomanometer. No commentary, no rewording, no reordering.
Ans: 160; mmHg
